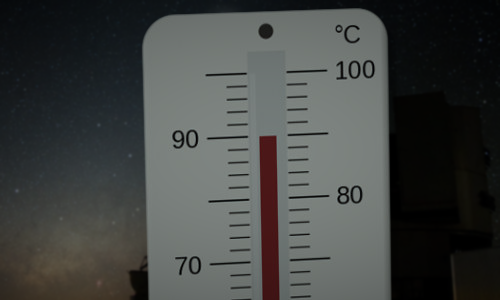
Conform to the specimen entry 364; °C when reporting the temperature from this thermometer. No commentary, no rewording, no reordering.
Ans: 90; °C
